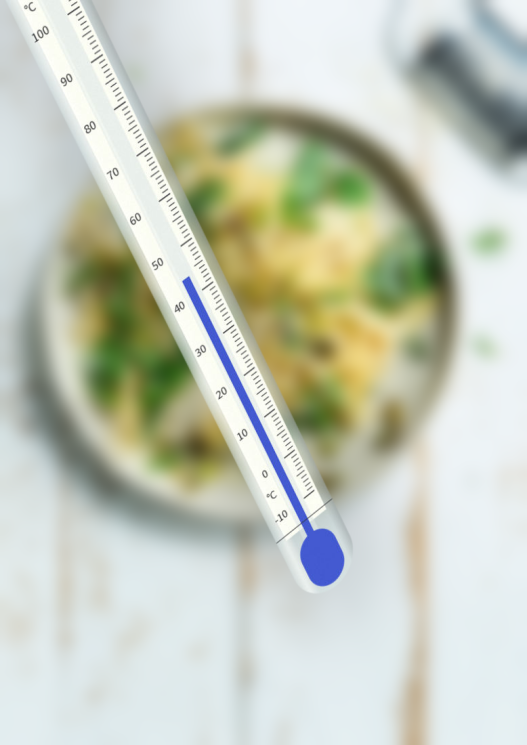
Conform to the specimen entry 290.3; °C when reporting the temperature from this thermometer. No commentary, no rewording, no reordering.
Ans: 44; °C
